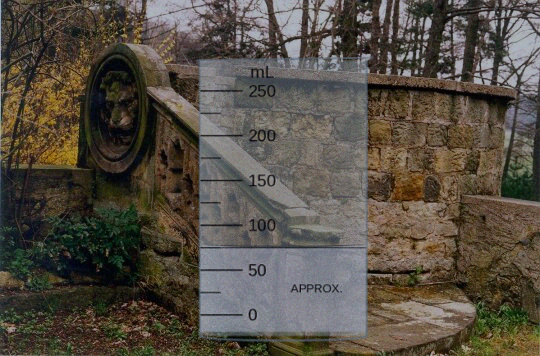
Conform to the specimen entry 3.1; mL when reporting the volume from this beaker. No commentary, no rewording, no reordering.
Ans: 75; mL
